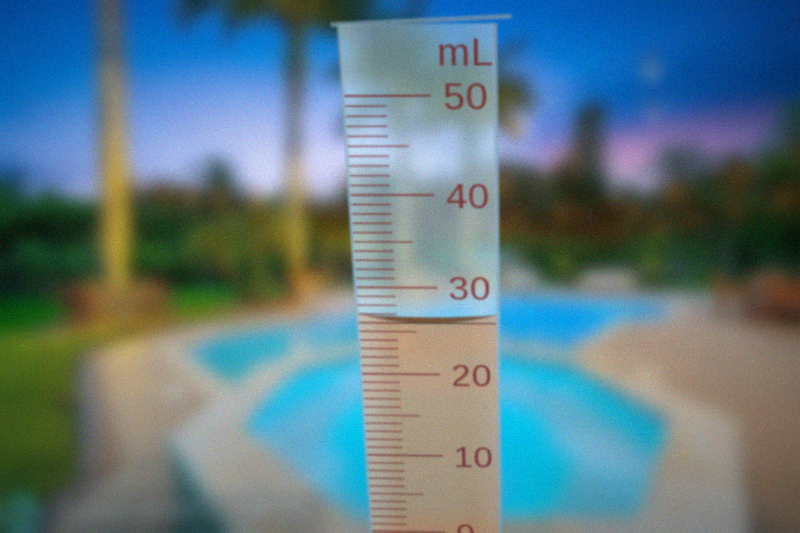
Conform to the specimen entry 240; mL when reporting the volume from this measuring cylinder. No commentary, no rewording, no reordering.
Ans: 26; mL
